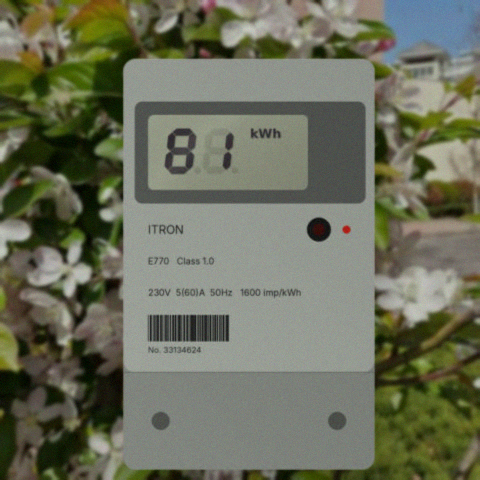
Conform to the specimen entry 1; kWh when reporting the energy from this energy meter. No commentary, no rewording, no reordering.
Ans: 81; kWh
